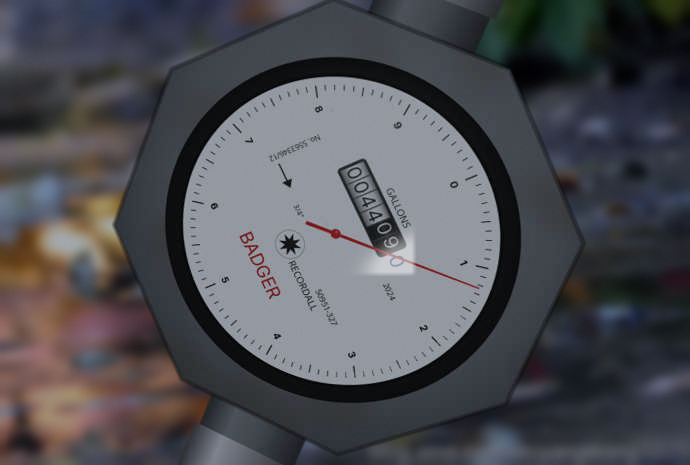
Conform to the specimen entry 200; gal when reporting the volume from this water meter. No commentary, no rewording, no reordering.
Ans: 44091.2; gal
